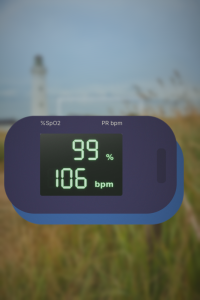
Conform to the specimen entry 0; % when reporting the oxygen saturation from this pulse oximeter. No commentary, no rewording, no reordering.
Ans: 99; %
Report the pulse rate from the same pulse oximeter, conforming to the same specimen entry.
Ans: 106; bpm
